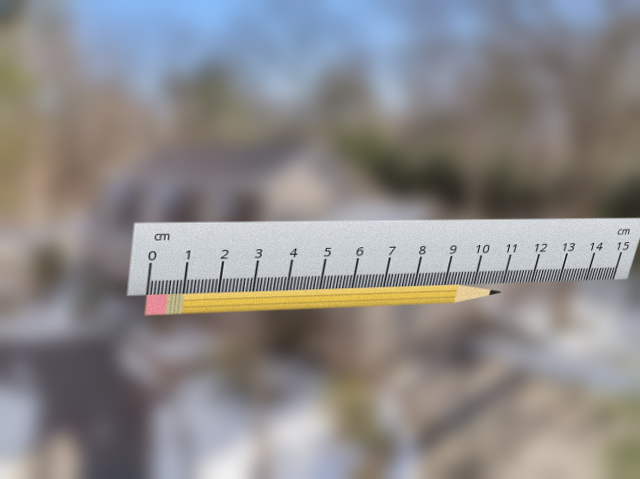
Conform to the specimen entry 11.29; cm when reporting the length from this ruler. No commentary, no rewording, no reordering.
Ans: 11; cm
